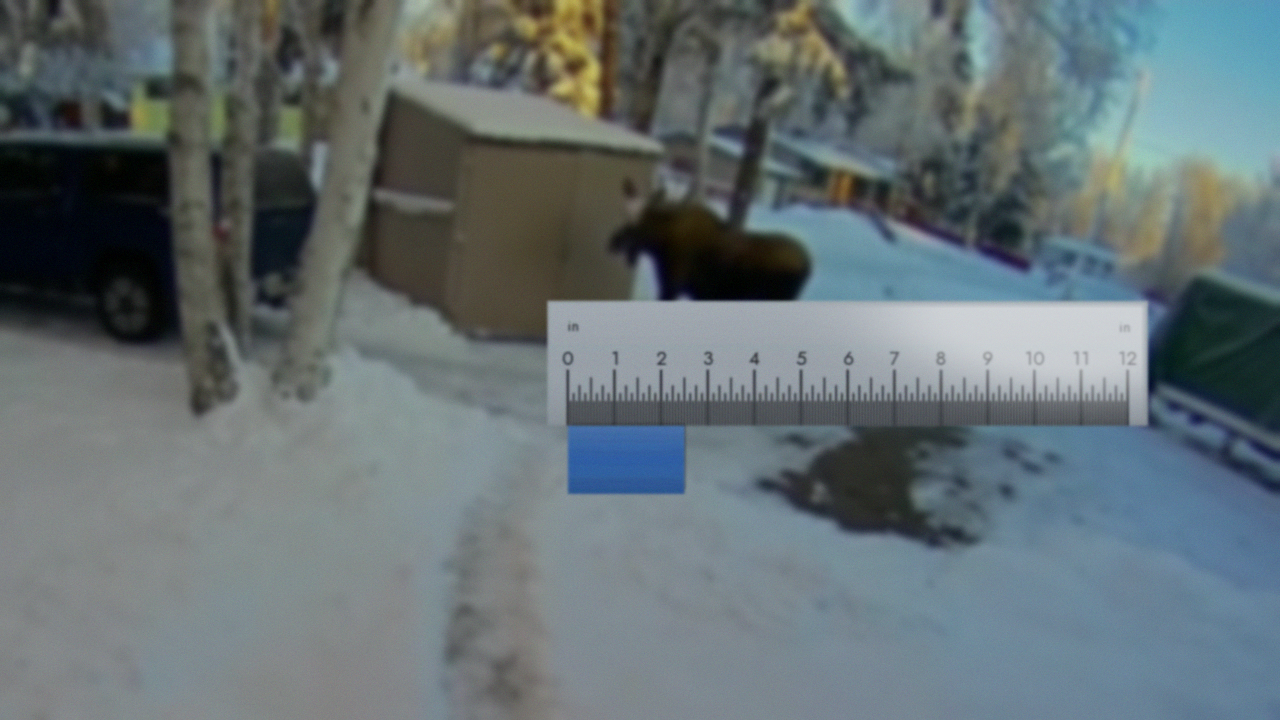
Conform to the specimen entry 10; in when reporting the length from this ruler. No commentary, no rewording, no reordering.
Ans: 2.5; in
